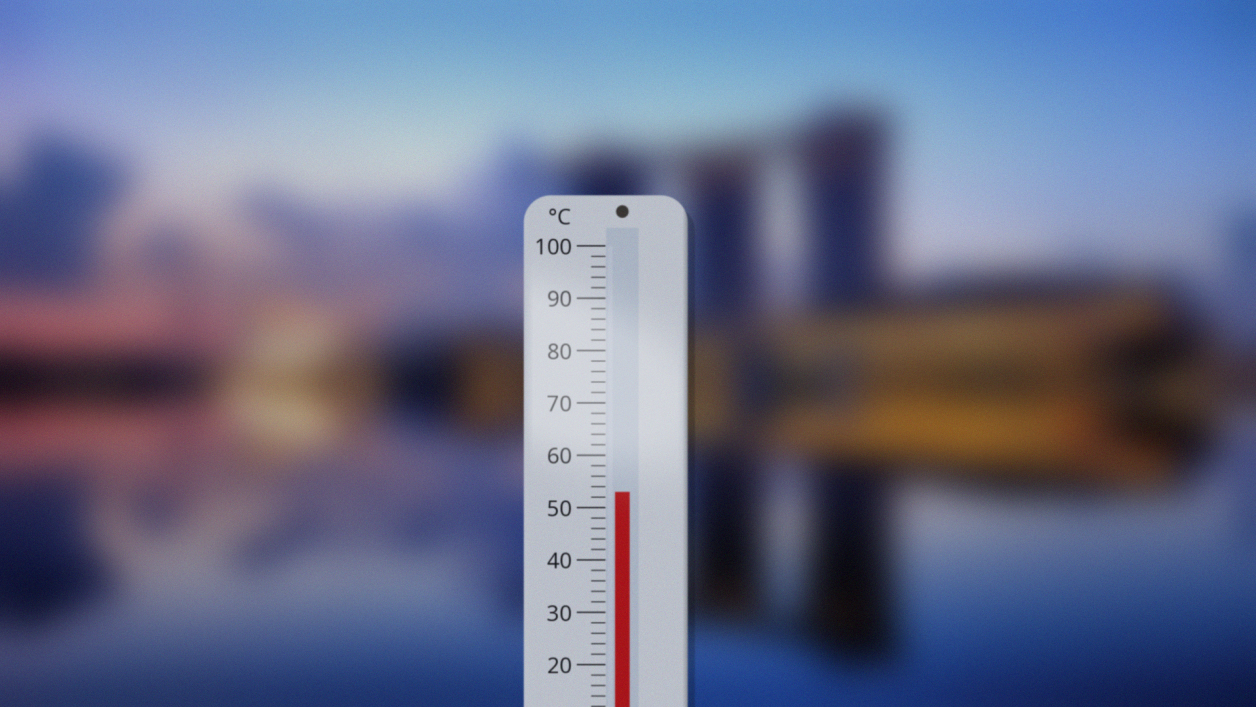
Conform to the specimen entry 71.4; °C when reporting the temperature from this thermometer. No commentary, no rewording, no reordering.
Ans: 53; °C
